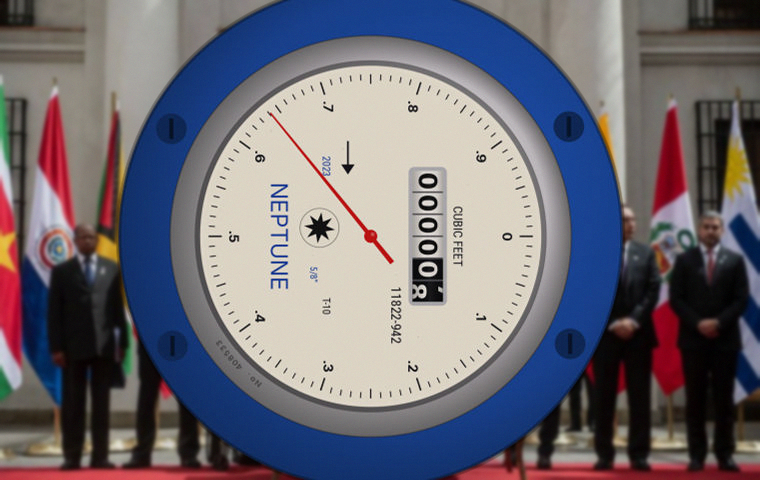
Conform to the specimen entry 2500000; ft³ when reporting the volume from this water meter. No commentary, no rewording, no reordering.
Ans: 7.64; ft³
